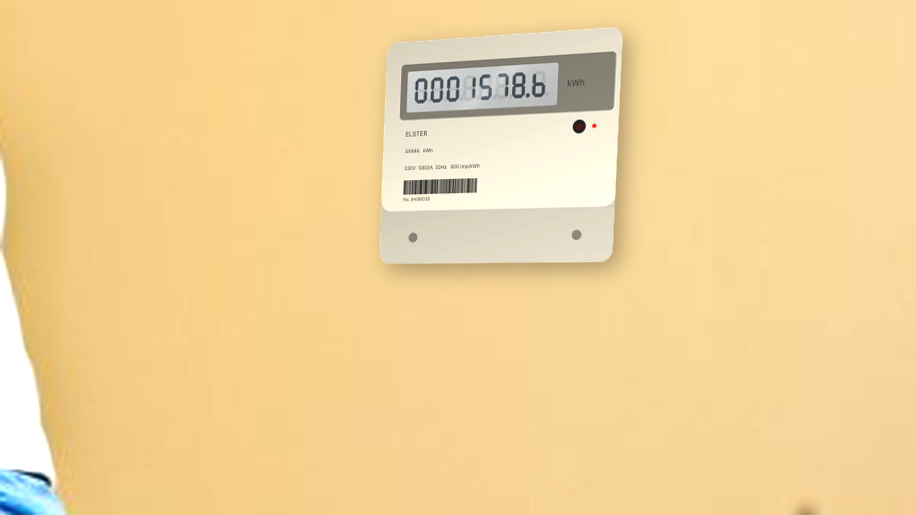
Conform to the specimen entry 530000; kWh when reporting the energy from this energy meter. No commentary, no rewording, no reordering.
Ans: 1578.6; kWh
